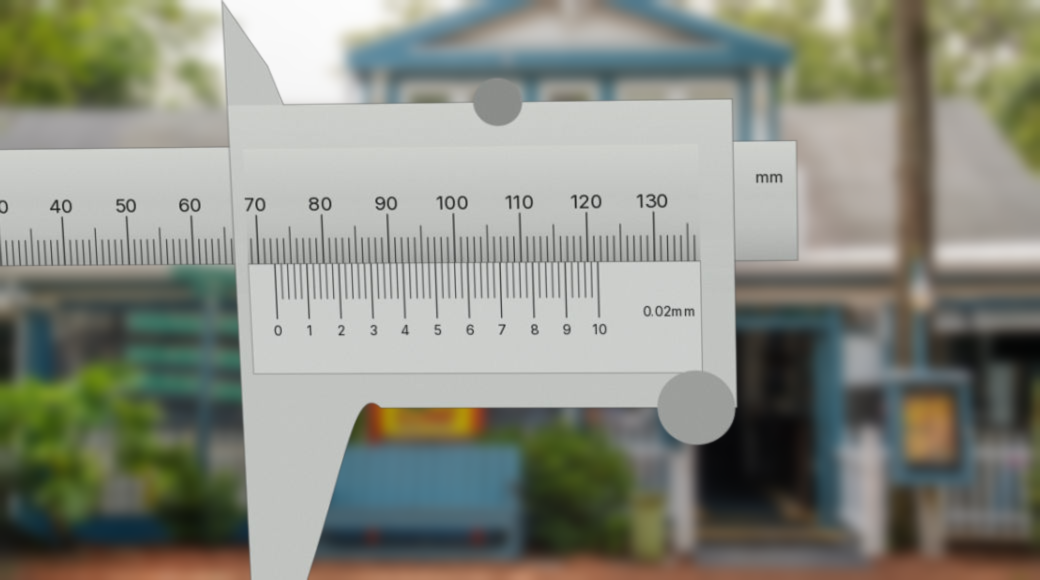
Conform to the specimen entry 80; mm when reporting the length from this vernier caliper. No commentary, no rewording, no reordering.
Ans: 72.5; mm
